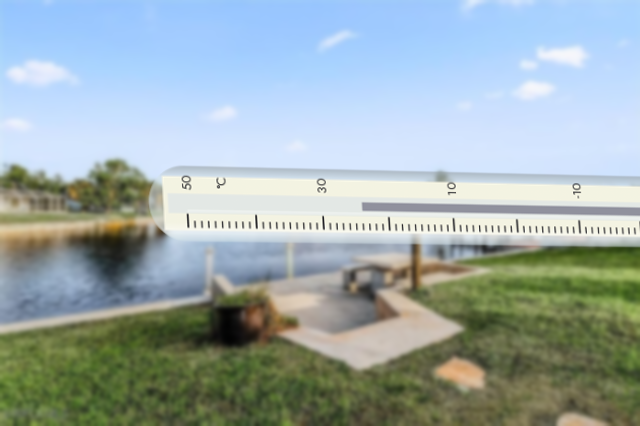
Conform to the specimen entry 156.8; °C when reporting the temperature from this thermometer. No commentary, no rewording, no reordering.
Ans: 24; °C
